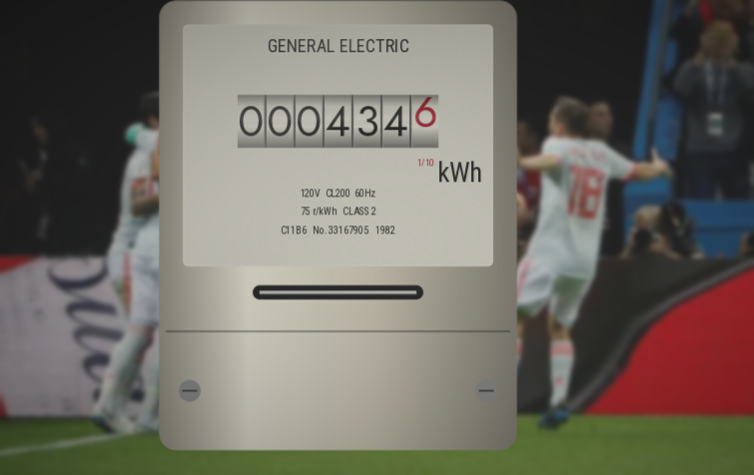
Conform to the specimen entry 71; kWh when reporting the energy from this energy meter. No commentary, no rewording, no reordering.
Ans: 434.6; kWh
